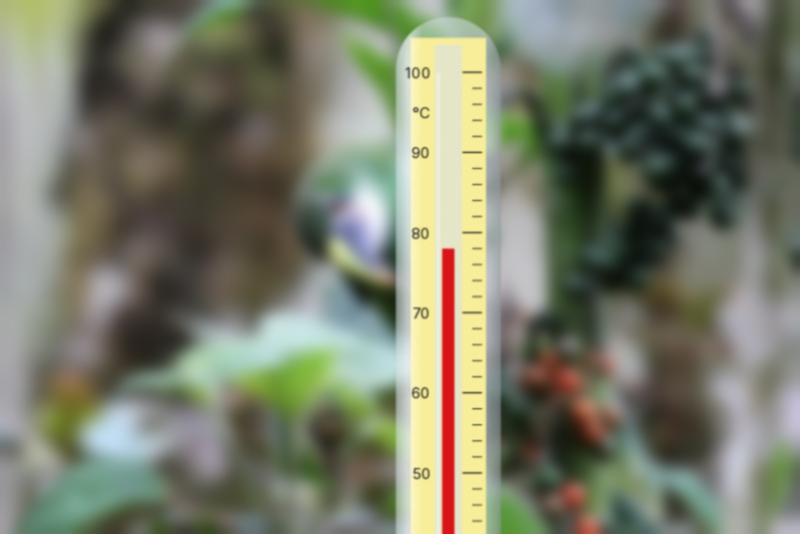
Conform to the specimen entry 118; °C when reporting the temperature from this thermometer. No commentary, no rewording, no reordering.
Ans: 78; °C
